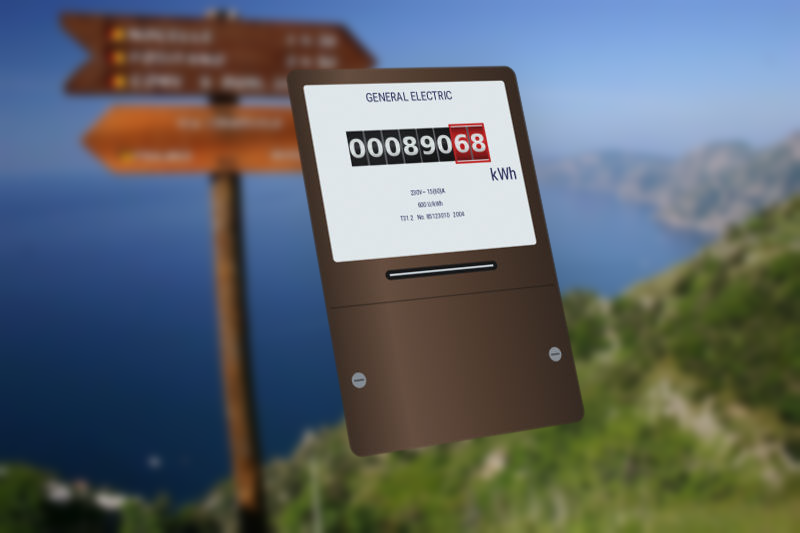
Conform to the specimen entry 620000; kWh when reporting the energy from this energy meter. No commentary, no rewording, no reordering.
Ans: 890.68; kWh
